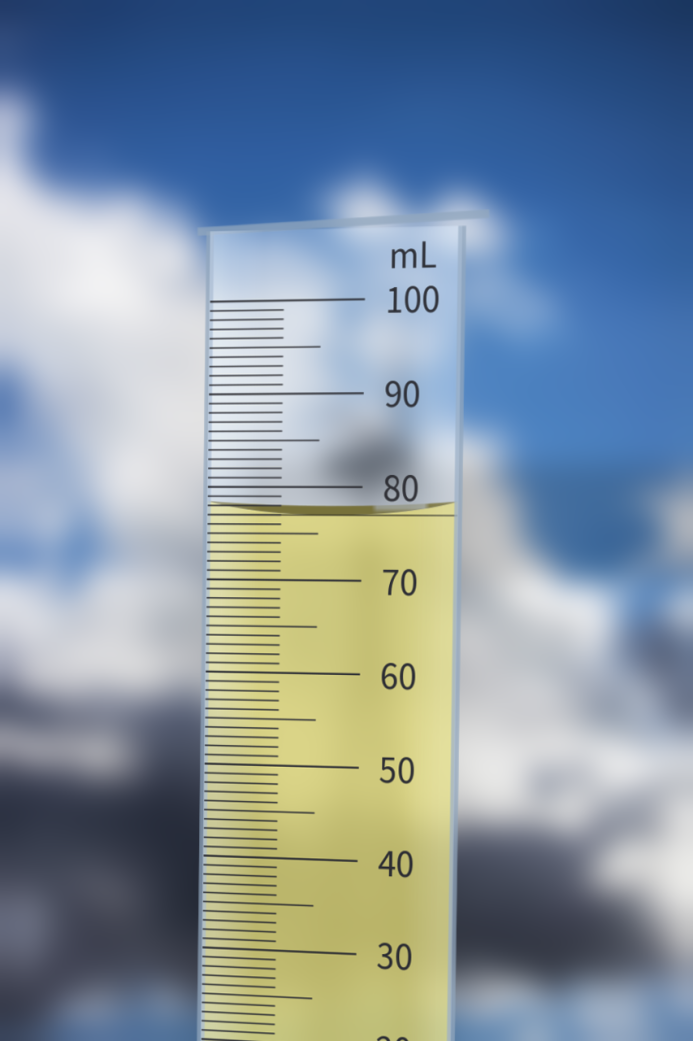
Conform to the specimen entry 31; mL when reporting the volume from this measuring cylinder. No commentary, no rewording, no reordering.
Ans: 77; mL
